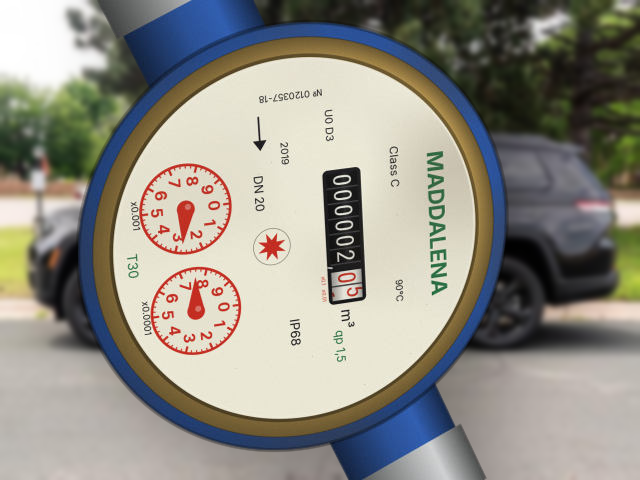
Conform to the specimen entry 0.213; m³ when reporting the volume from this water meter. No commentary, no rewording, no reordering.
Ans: 2.0527; m³
